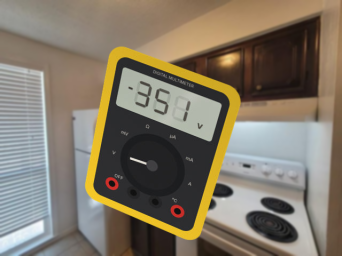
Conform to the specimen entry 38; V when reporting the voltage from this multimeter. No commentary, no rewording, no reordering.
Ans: -351; V
